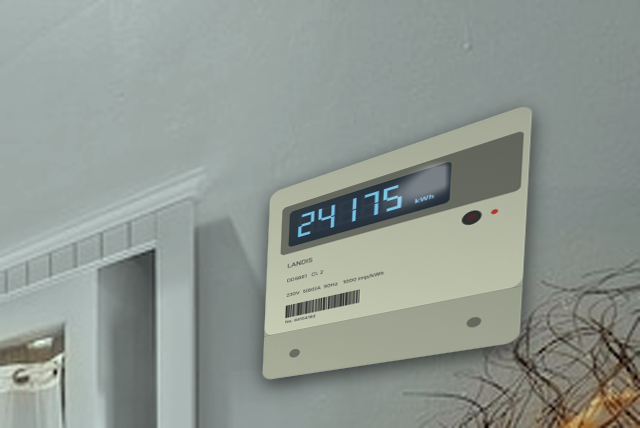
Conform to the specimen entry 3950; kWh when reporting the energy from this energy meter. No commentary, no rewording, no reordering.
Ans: 24175; kWh
